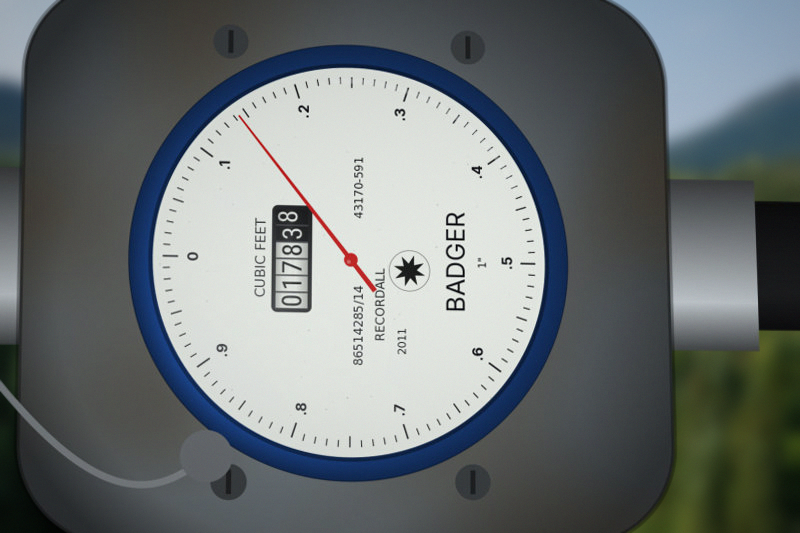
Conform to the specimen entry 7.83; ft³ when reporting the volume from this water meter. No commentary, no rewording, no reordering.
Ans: 17838.14; ft³
